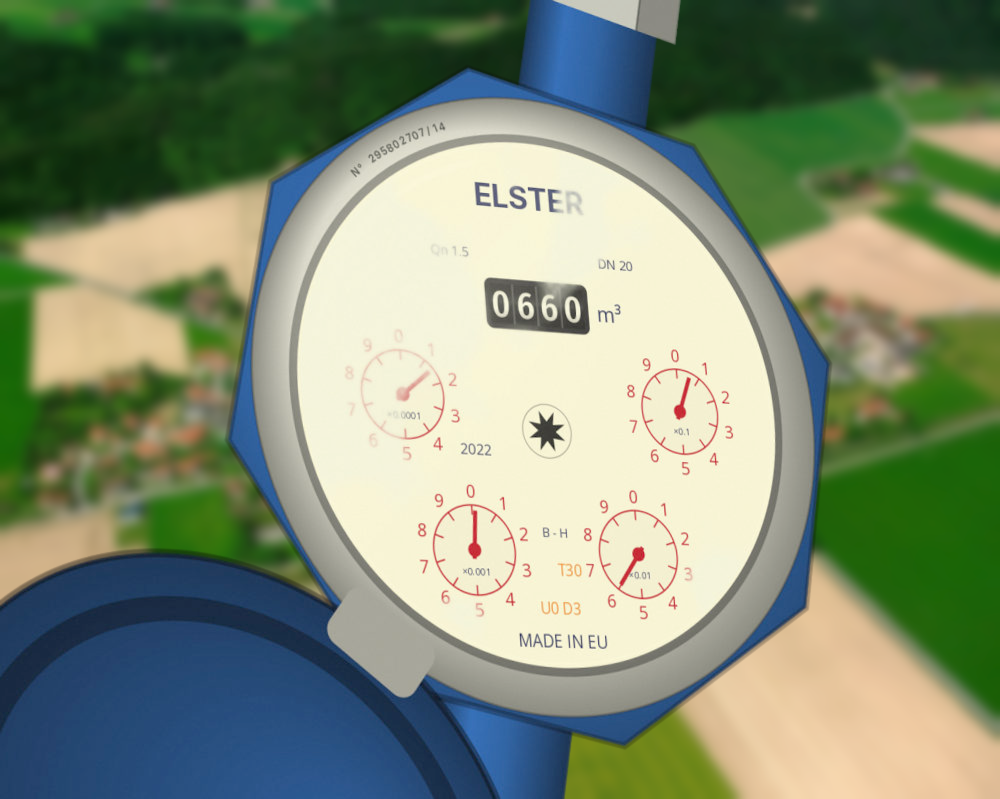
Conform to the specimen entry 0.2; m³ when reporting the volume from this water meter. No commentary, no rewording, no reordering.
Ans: 660.0601; m³
